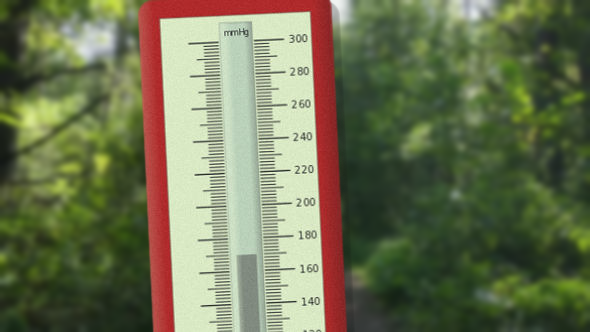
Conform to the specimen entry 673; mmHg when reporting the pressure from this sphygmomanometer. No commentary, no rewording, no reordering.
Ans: 170; mmHg
